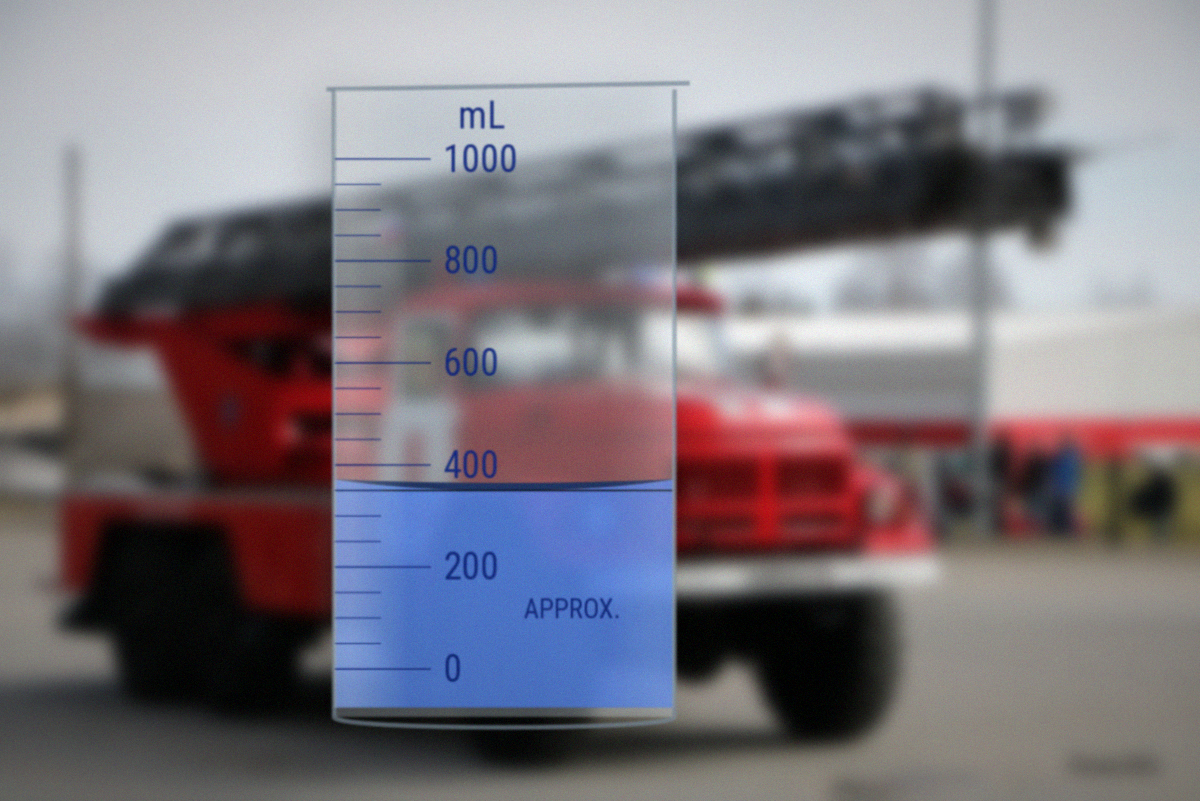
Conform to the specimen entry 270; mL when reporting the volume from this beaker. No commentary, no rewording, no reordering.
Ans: 350; mL
